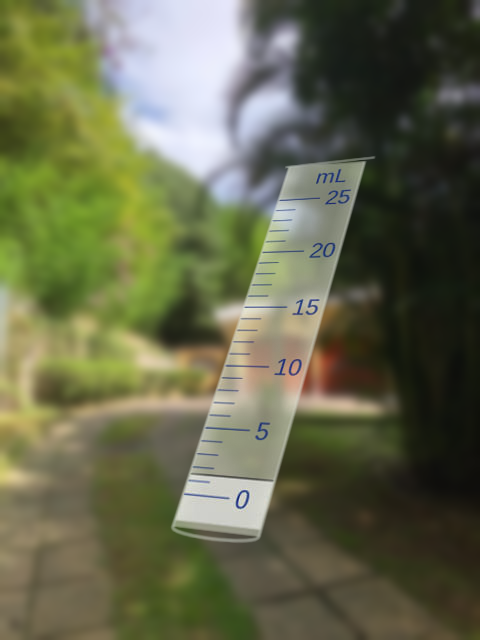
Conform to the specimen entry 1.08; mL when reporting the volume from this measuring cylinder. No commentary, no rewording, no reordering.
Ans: 1.5; mL
